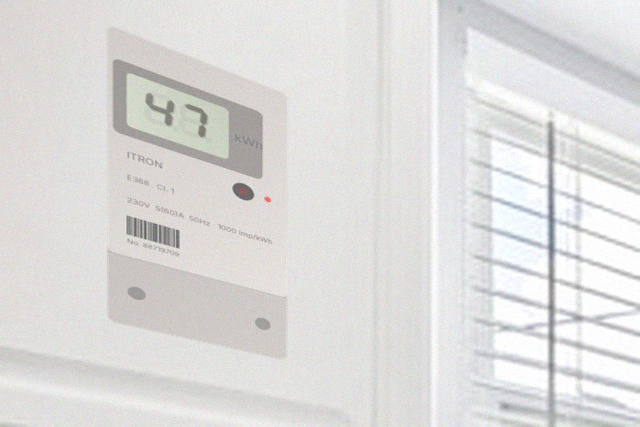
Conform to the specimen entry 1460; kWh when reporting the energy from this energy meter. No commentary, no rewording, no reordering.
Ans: 47; kWh
